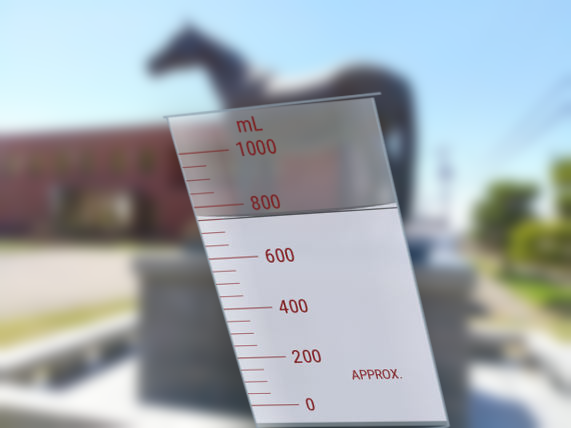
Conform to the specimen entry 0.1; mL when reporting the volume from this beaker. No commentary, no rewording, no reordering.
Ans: 750; mL
